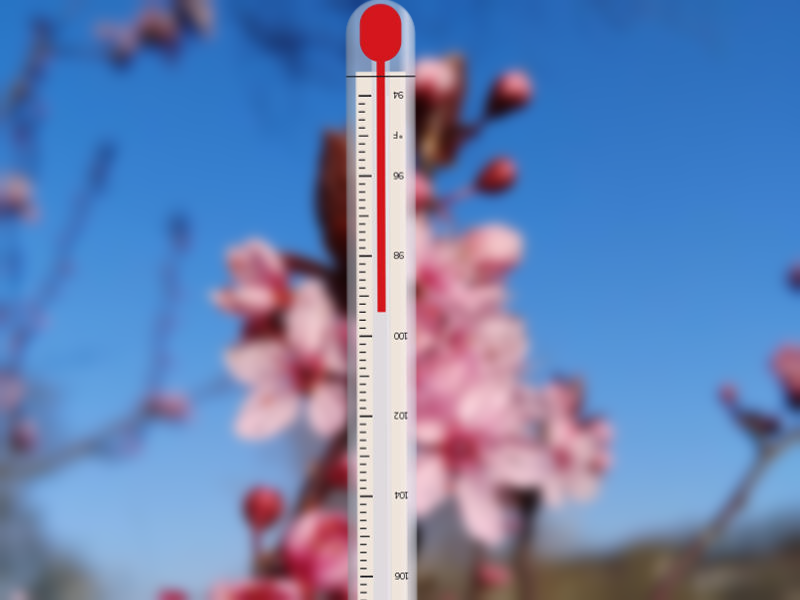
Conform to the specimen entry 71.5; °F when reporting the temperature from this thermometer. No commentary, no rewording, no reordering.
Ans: 99.4; °F
